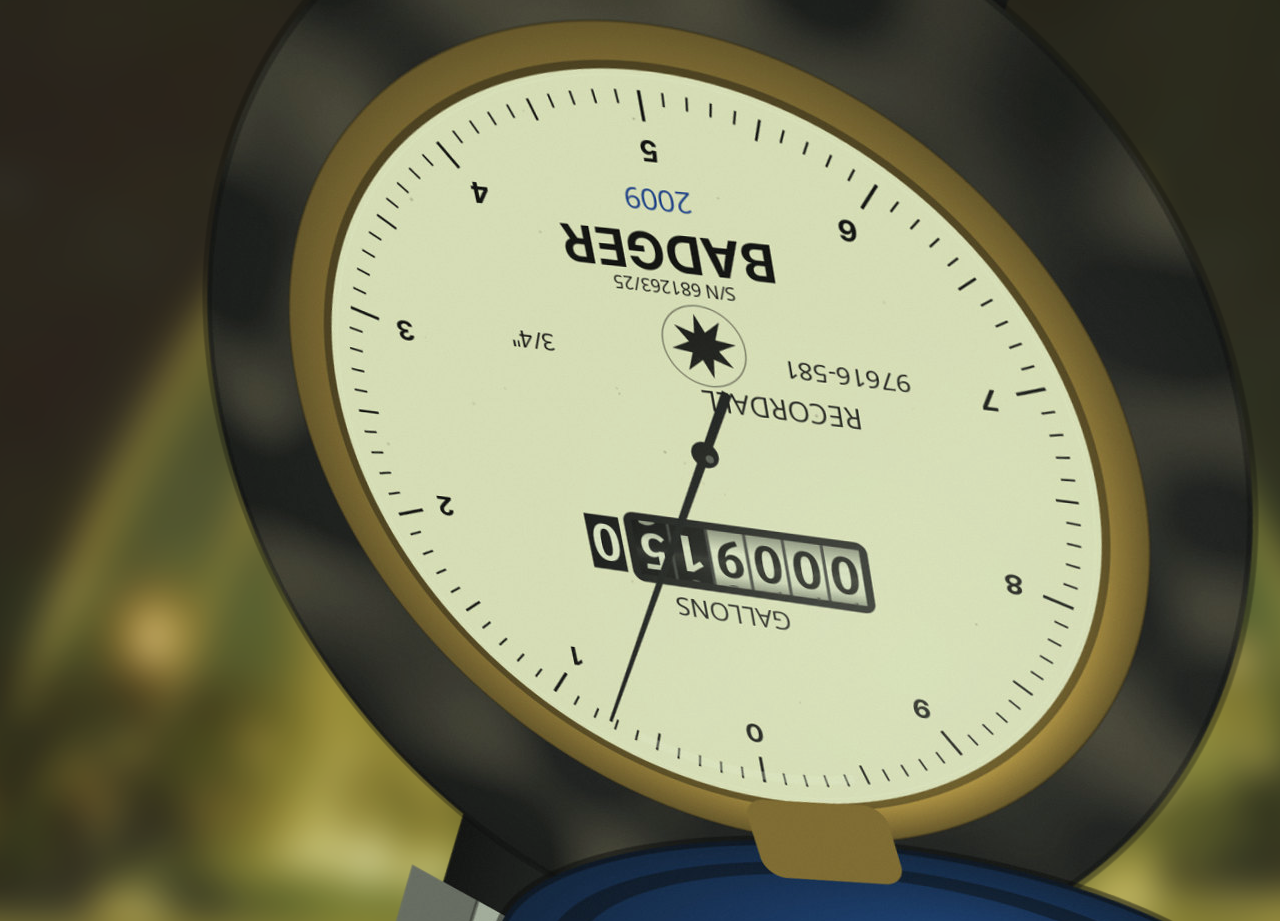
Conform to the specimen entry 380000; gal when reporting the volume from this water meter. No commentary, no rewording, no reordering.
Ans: 9150.7; gal
